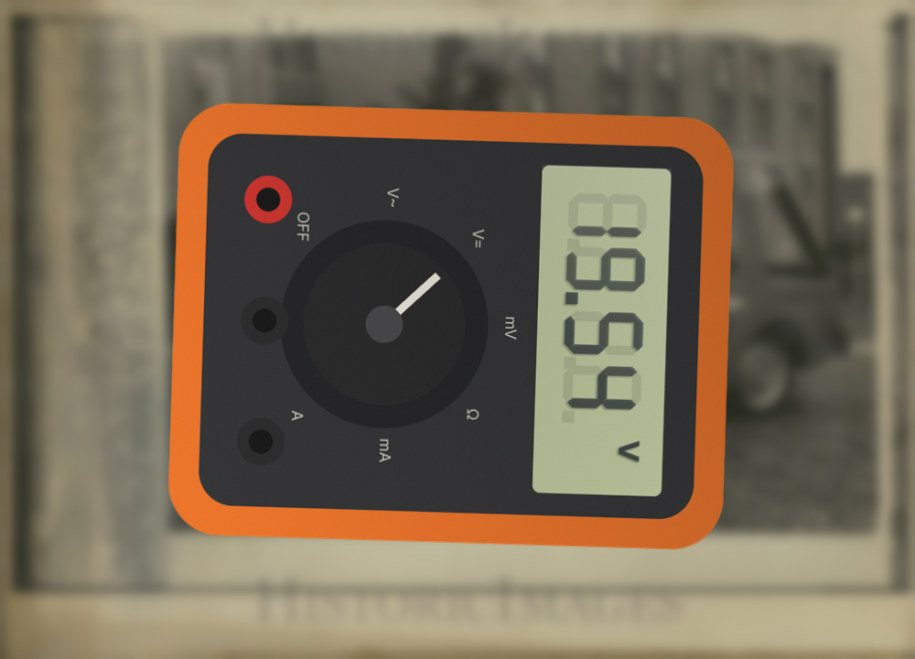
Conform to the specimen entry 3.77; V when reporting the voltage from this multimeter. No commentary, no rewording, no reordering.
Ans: 19.54; V
